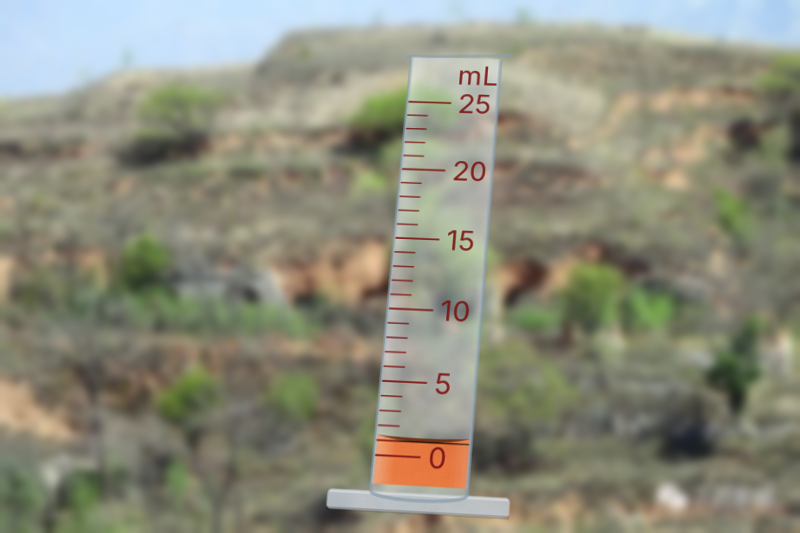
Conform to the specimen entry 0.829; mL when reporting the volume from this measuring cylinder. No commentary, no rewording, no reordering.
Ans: 1; mL
